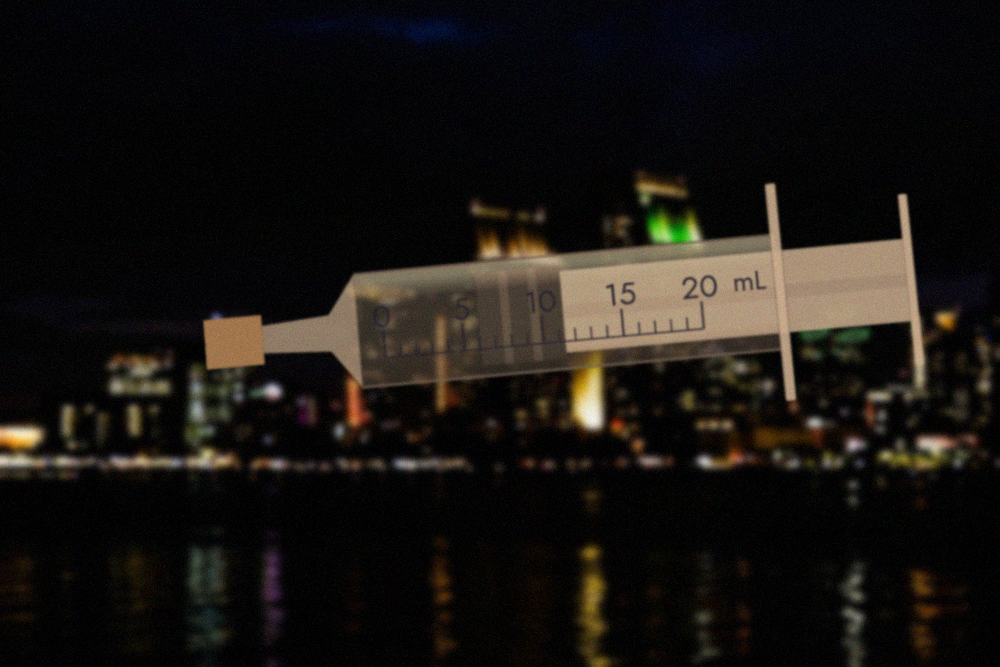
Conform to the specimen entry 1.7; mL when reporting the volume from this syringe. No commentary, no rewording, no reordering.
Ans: 6; mL
